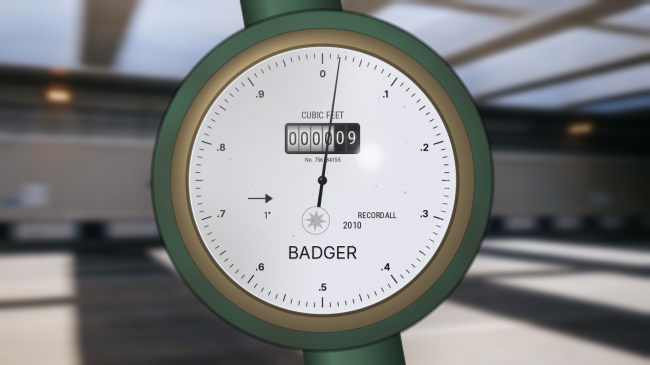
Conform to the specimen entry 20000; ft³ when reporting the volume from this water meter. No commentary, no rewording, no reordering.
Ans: 9.02; ft³
